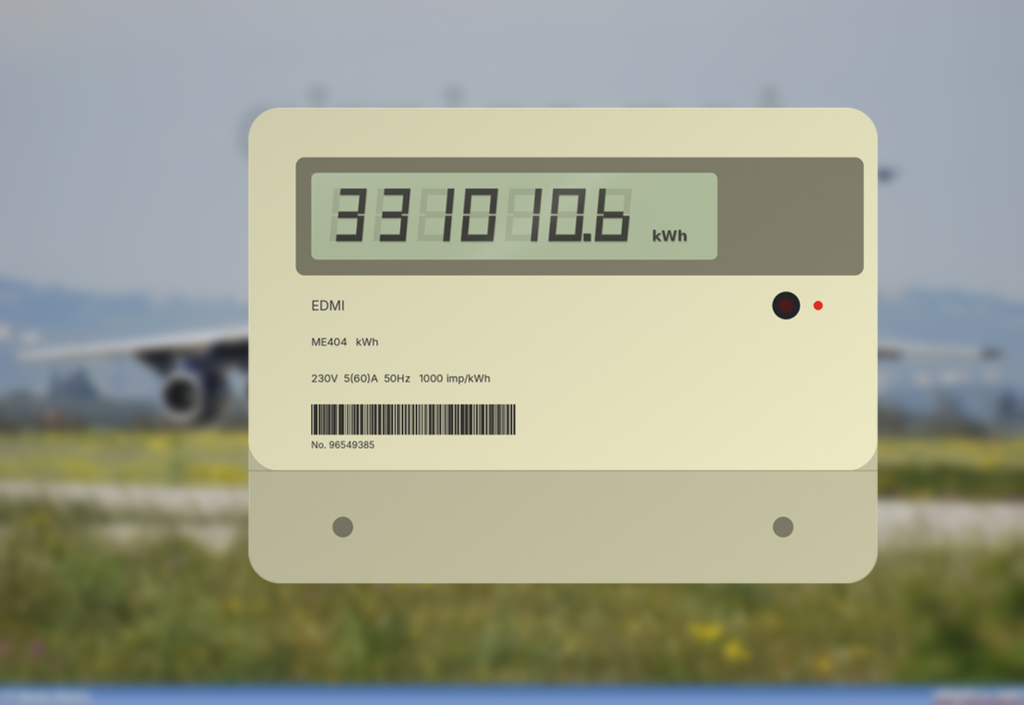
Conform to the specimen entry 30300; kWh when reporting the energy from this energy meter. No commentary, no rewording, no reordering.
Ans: 331010.6; kWh
